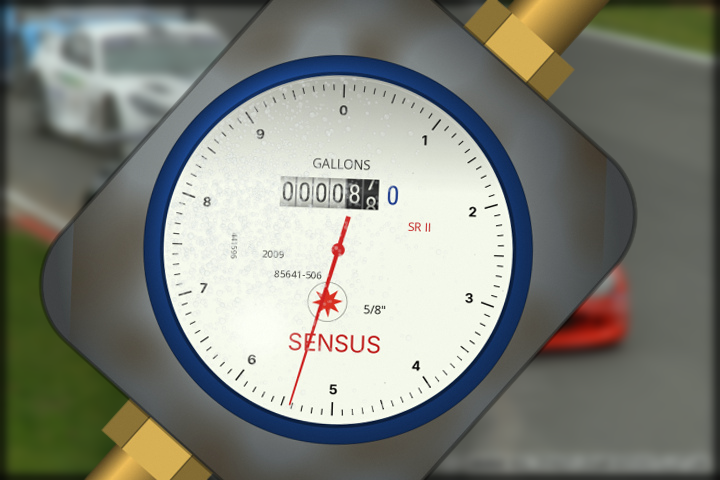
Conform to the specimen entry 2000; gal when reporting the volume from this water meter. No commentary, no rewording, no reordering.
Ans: 875.4; gal
